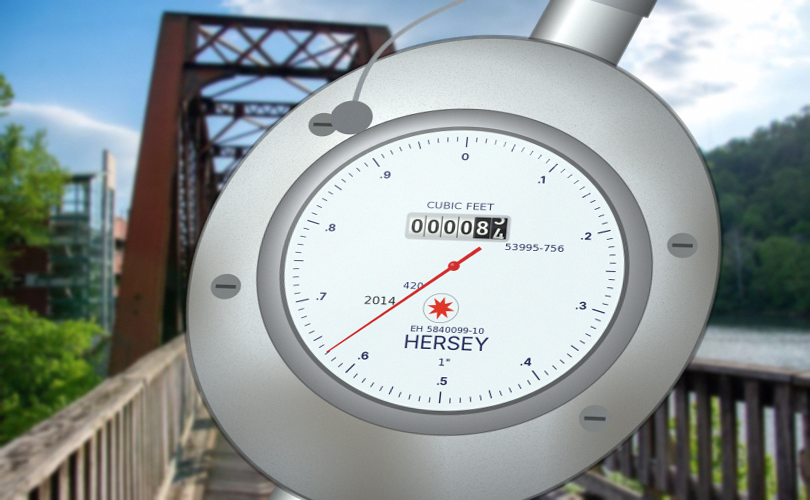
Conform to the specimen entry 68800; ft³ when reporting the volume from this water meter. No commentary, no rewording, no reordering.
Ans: 83.63; ft³
